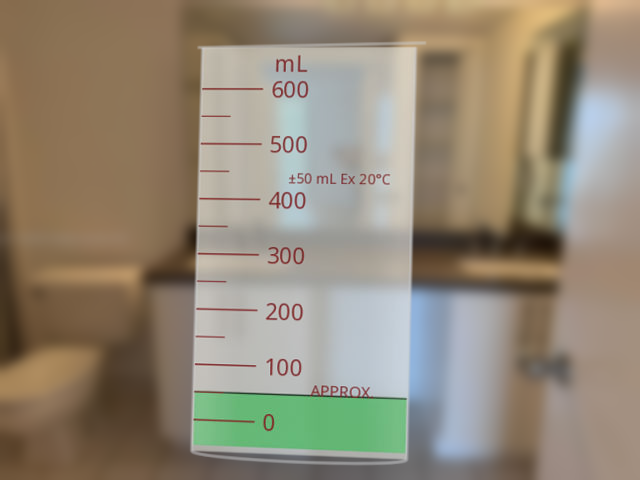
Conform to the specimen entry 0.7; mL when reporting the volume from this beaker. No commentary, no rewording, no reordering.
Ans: 50; mL
